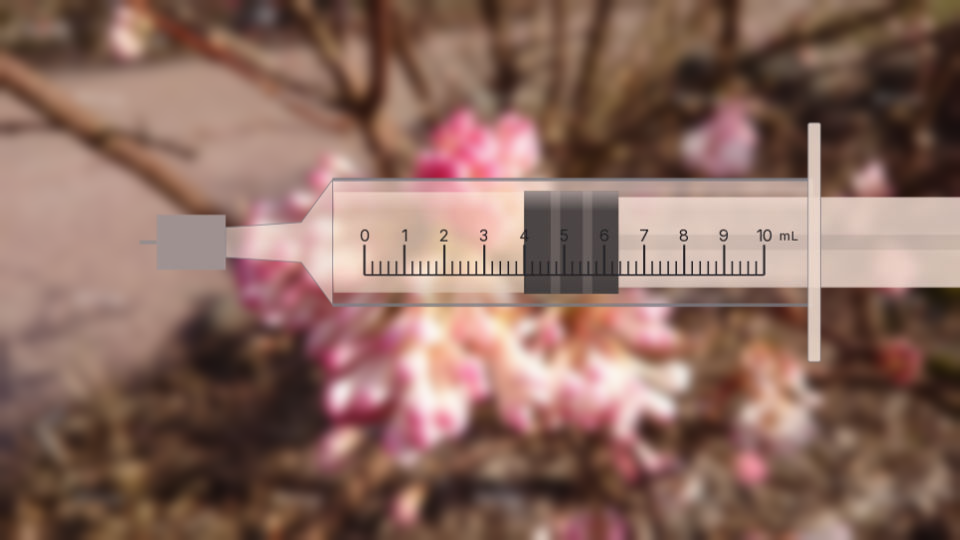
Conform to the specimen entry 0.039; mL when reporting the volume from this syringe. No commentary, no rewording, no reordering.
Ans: 4; mL
